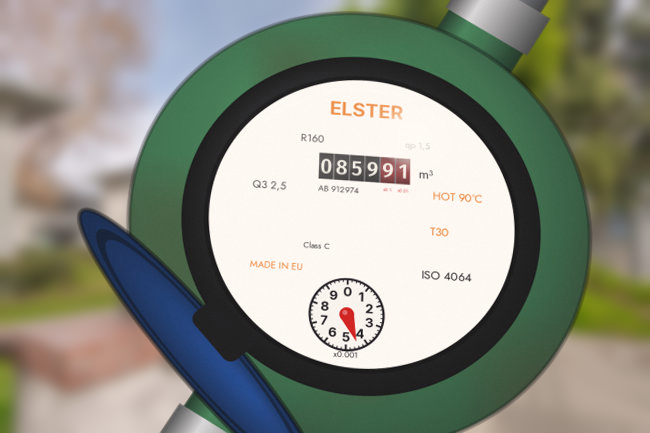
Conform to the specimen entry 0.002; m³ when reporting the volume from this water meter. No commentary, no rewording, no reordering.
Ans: 859.914; m³
